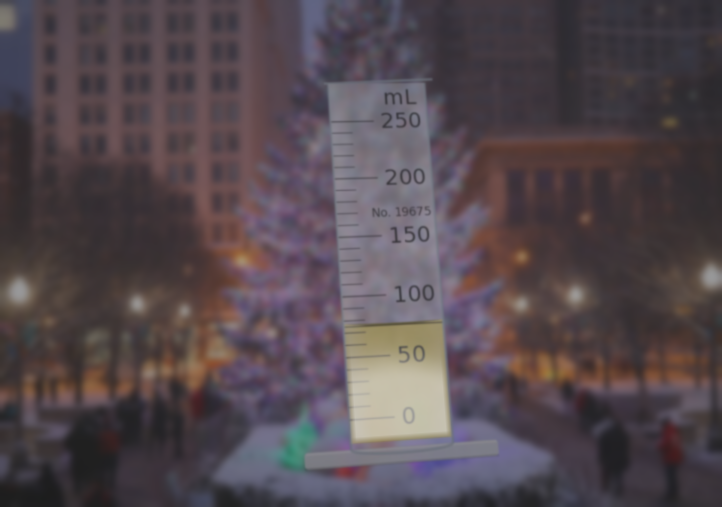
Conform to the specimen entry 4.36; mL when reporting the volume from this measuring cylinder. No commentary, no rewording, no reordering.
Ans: 75; mL
